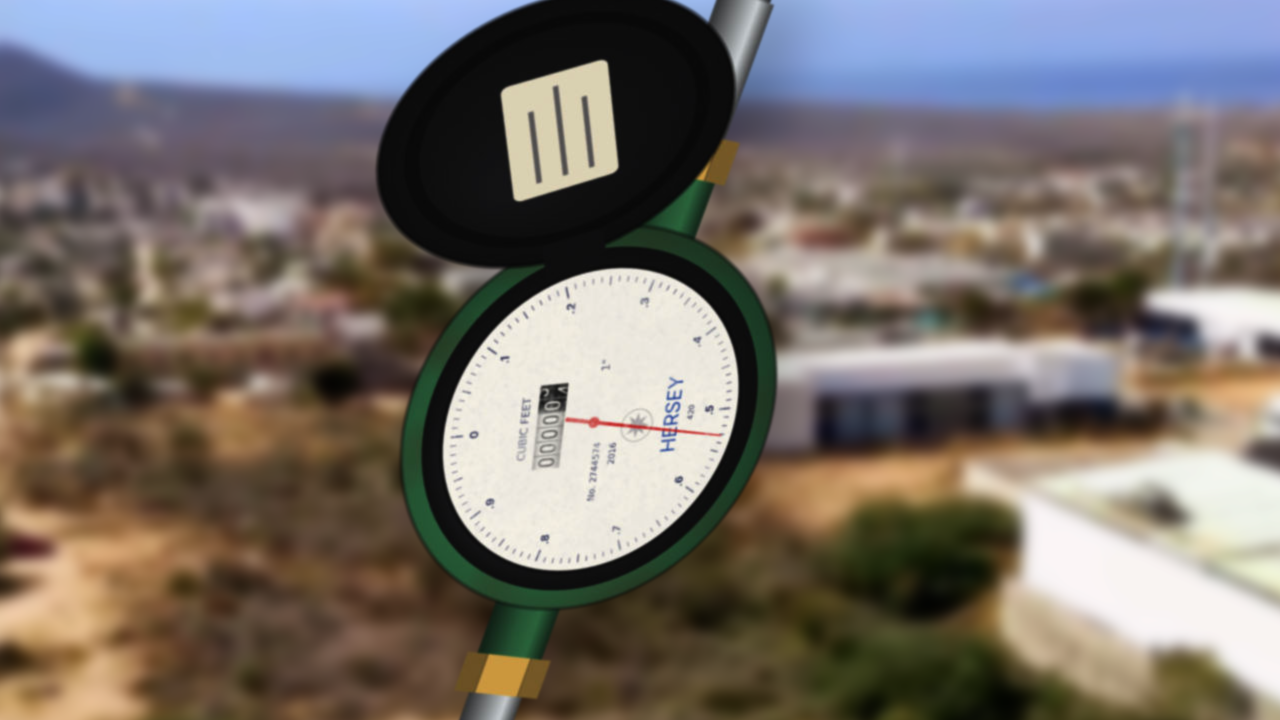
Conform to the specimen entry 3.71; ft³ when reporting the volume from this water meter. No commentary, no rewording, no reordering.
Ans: 3.53; ft³
